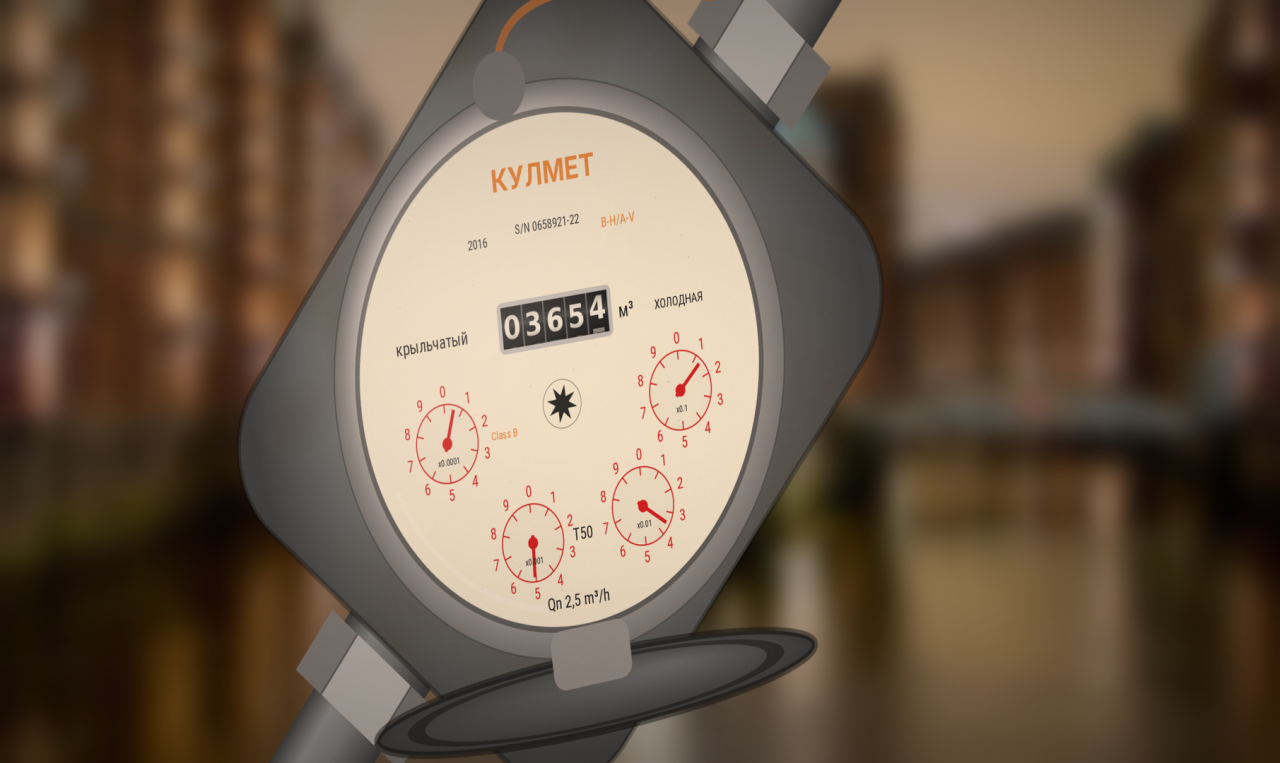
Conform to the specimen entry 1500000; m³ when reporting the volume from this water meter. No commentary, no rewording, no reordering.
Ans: 3654.1350; m³
